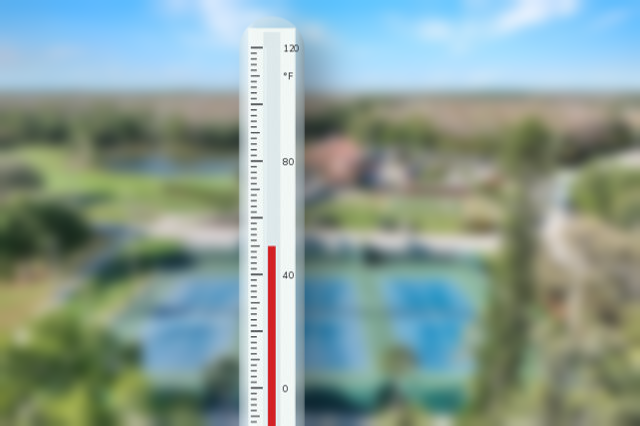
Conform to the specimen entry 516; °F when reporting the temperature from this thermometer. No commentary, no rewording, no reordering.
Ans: 50; °F
